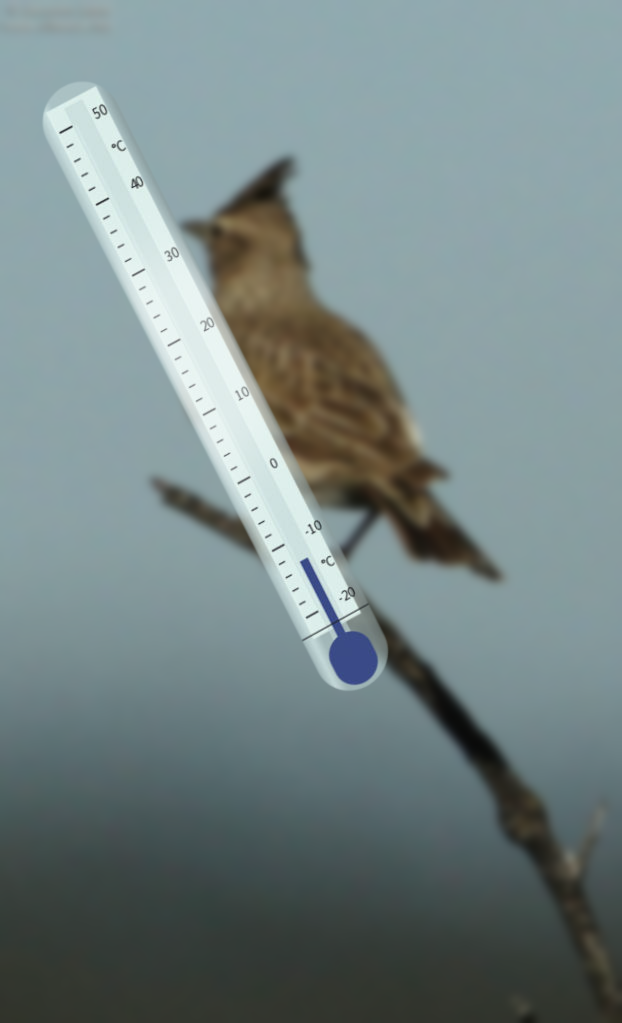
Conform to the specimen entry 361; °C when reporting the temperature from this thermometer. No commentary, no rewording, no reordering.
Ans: -13; °C
